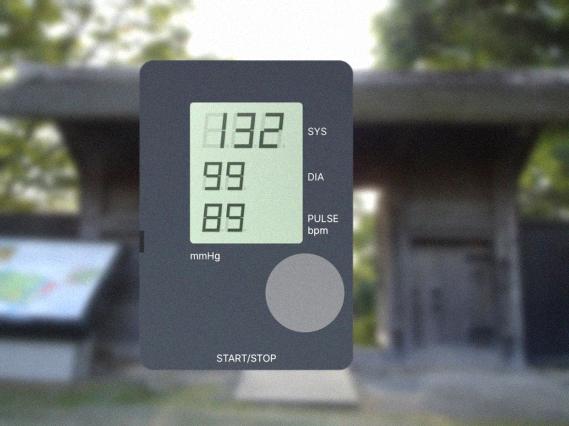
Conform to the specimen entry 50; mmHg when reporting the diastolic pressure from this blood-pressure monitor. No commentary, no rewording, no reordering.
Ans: 99; mmHg
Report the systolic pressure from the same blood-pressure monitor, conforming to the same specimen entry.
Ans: 132; mmHg
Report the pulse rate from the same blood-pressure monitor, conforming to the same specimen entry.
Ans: 89; bpm
